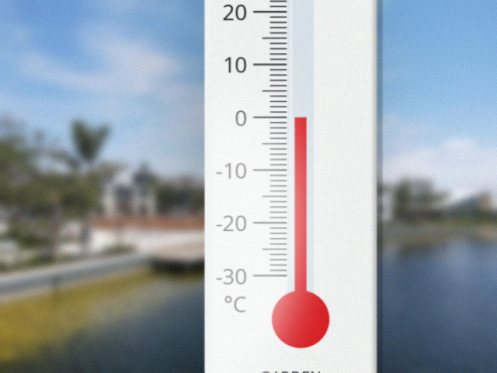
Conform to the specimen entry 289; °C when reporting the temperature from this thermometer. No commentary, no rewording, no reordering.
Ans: 0; °C
